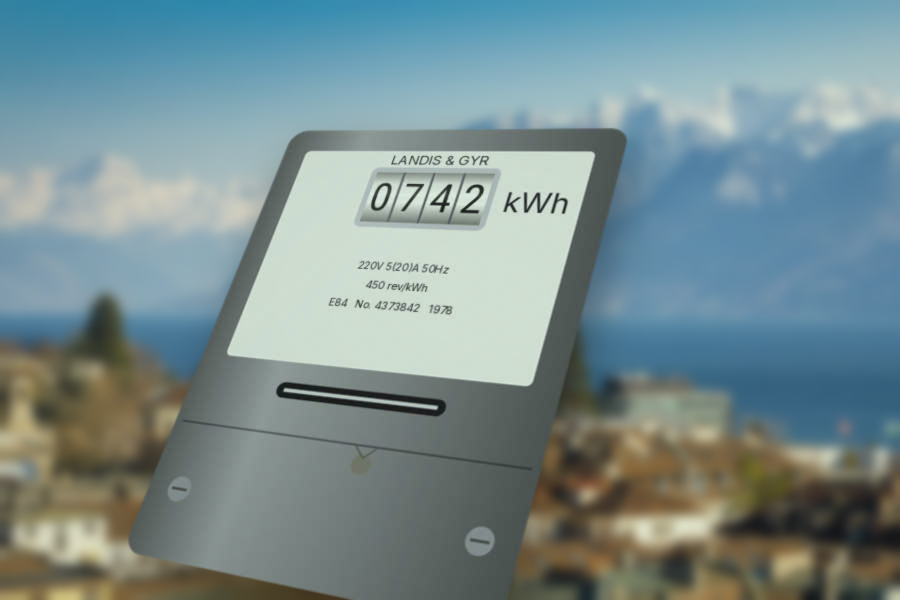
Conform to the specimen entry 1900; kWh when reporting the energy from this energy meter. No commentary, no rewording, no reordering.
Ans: 742; kWh
